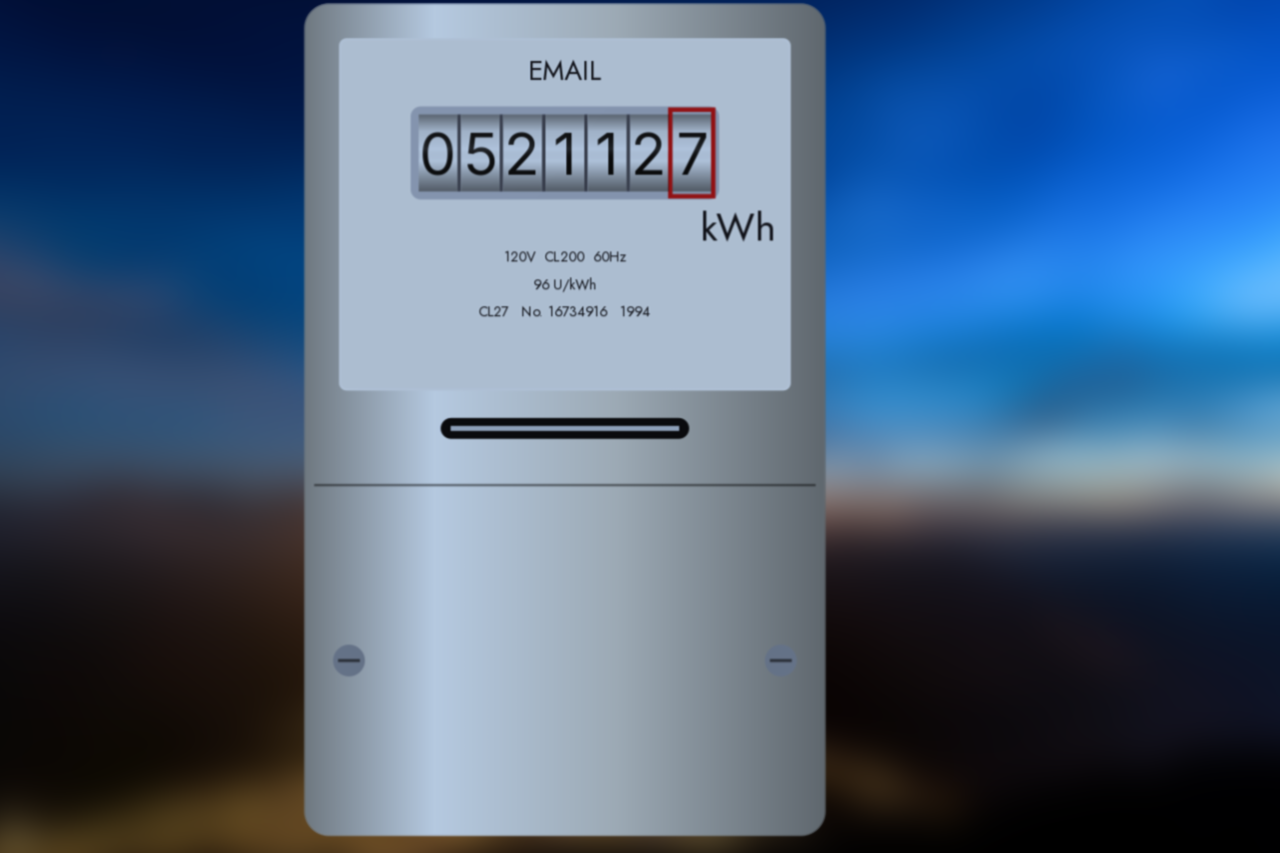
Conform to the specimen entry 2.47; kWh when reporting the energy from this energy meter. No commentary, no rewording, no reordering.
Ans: 52112.7; kWh
